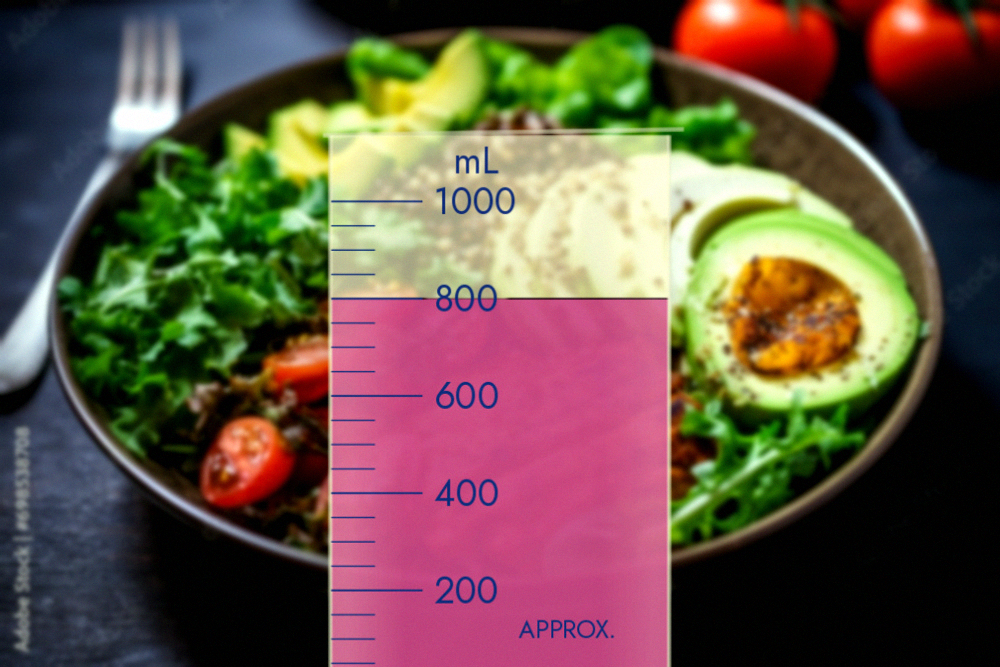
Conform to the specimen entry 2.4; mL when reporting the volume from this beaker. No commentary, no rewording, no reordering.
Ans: 800; mL
